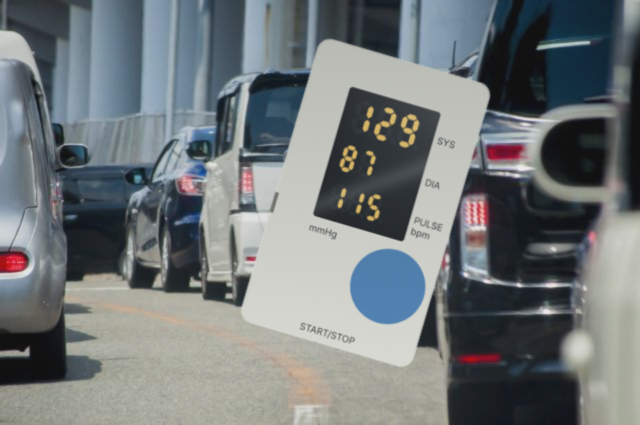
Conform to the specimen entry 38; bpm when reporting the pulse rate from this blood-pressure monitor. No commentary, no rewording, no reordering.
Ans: 115; bpm
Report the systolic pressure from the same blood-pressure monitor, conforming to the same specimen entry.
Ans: 129; mmHg
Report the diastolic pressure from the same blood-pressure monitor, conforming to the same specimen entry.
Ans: 87; mmHg
